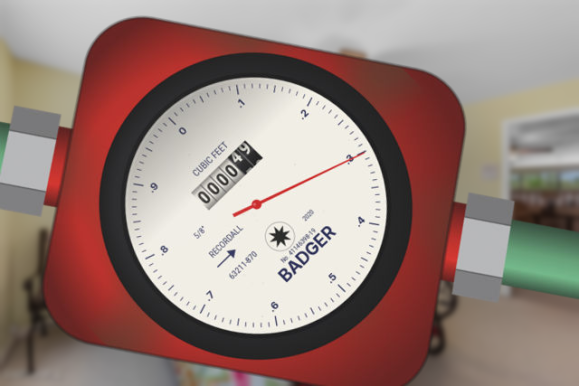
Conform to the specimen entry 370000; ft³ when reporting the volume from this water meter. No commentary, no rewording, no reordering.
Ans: 49.30; ft³
